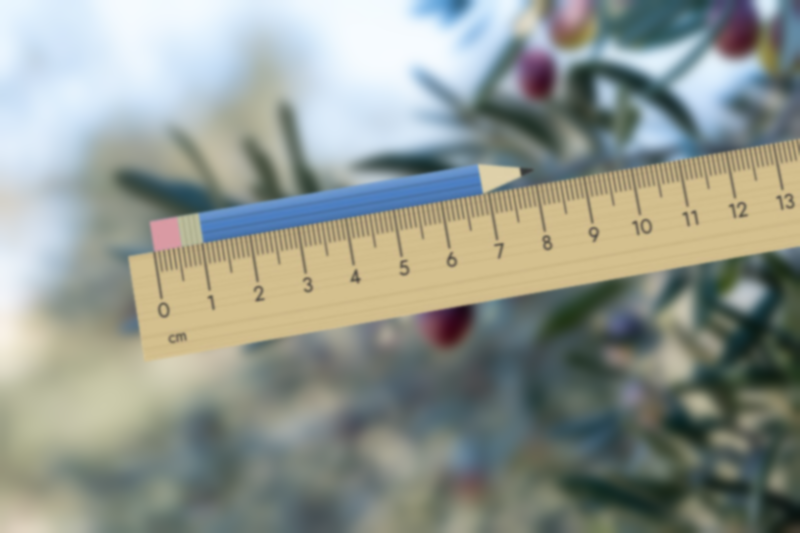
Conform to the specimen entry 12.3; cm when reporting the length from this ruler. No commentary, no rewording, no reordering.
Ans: 8; cm
